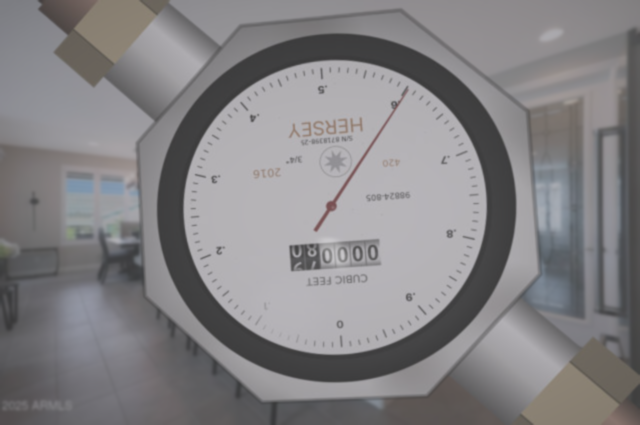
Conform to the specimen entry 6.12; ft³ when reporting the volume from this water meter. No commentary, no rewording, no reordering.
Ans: 79.60; ft³
